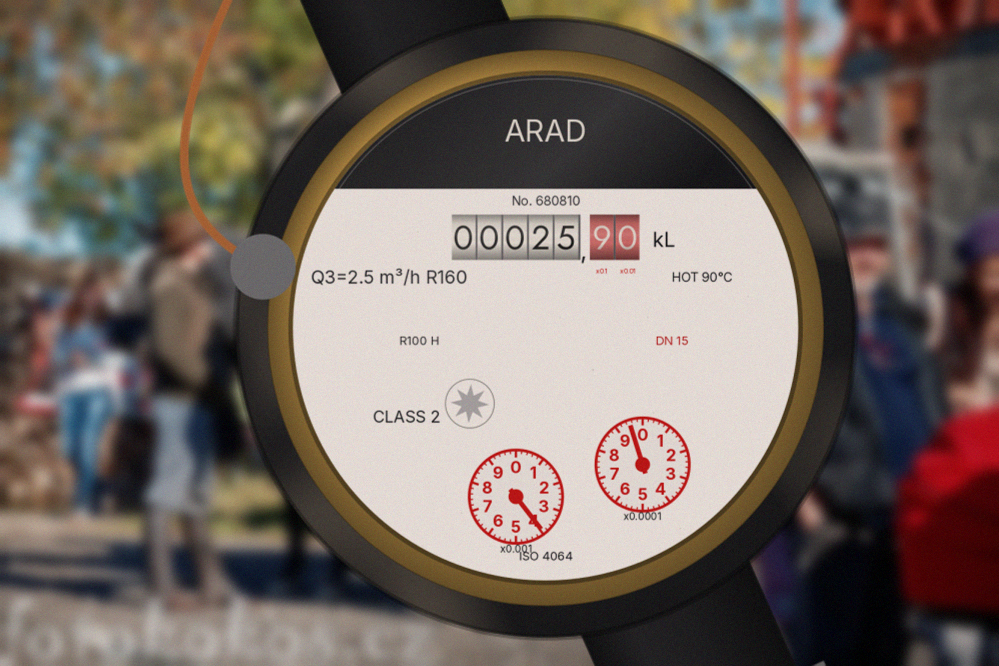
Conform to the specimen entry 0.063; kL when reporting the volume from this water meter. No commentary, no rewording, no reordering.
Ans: 25.9039; kL
